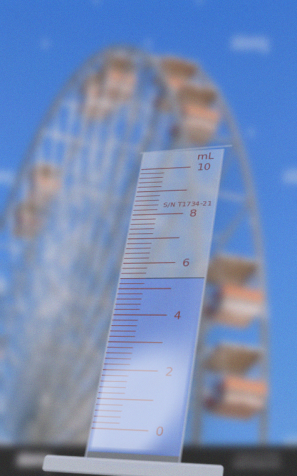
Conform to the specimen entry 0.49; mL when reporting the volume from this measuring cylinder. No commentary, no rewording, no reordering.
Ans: 5.4; mL
